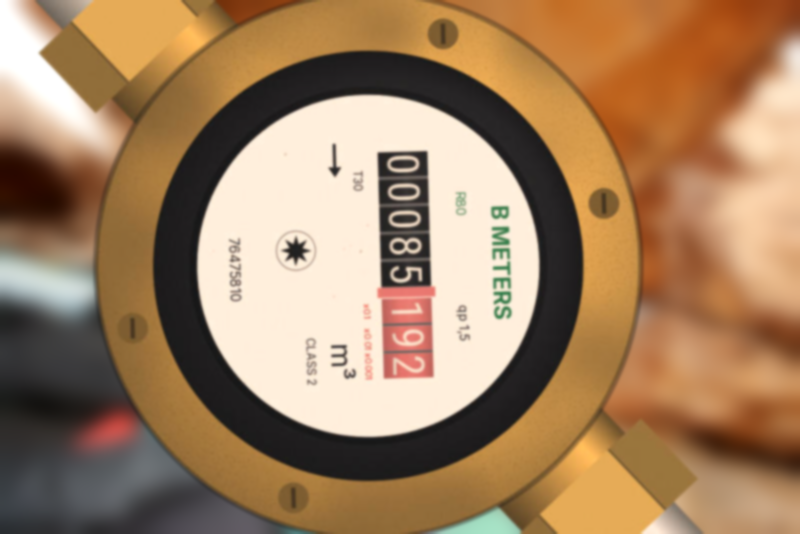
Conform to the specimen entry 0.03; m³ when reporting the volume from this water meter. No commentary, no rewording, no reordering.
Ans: 85.192; m³
